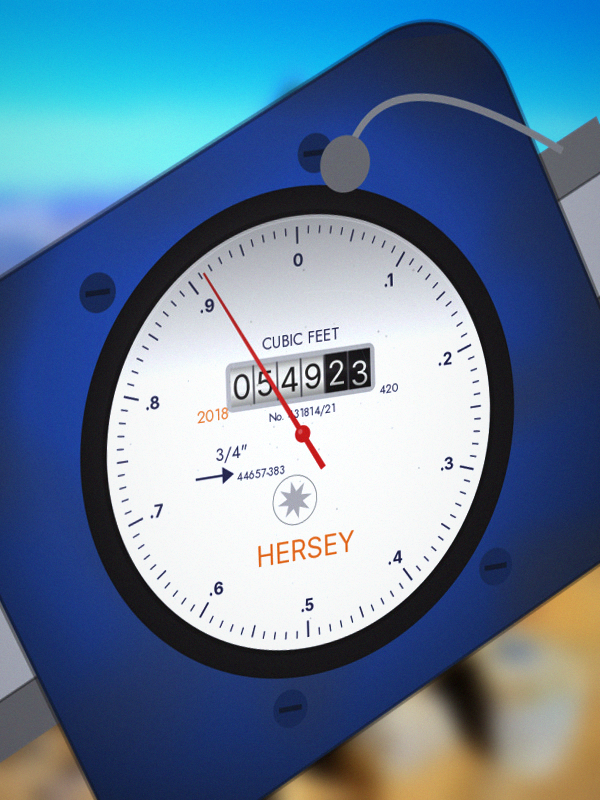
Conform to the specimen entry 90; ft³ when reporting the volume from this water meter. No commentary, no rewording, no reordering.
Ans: 54922.91; ft³
